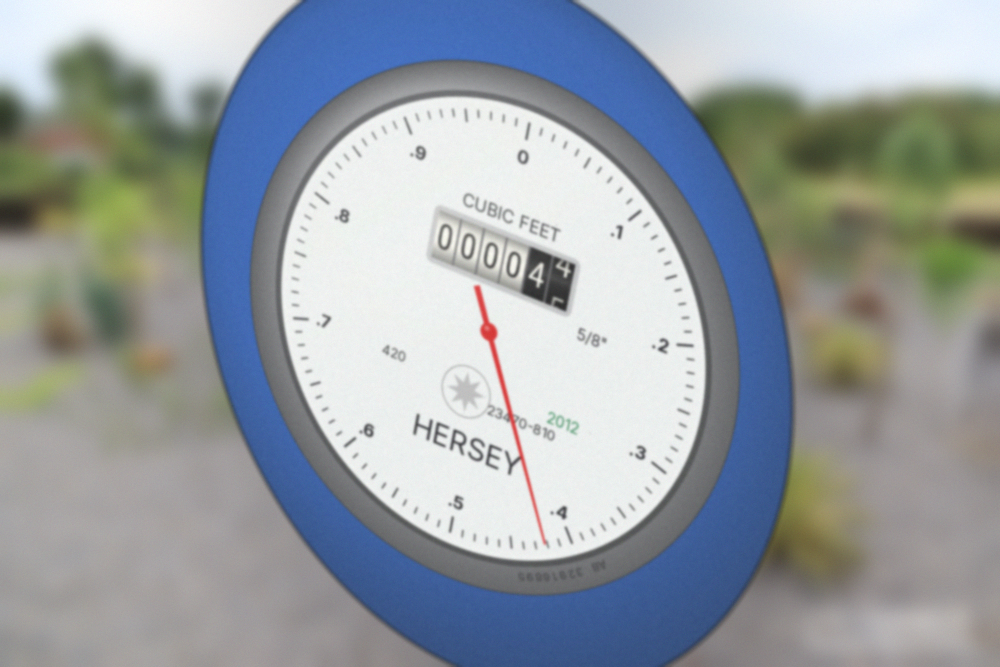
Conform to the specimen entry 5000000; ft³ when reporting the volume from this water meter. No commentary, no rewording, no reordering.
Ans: 44.42; ft³
